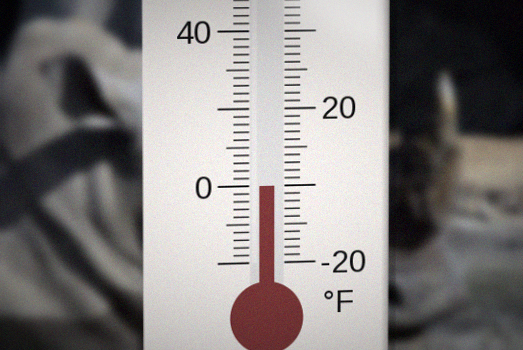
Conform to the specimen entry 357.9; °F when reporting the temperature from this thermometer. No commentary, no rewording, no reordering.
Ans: 0; °F
